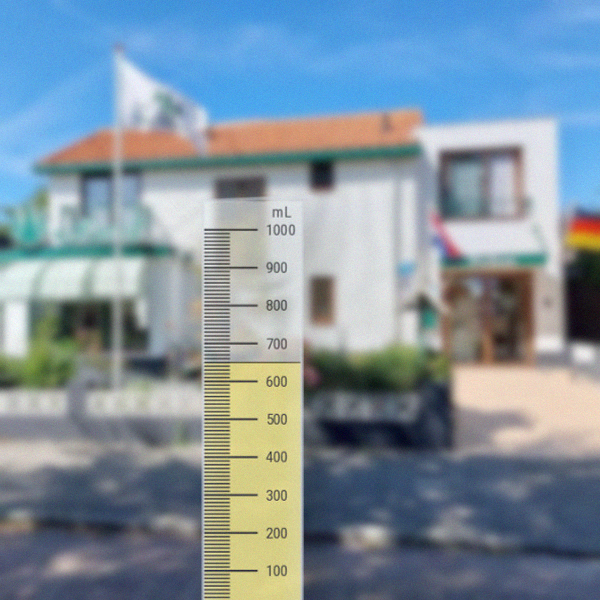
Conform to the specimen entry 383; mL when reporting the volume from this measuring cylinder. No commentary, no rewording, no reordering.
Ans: 650; mL
